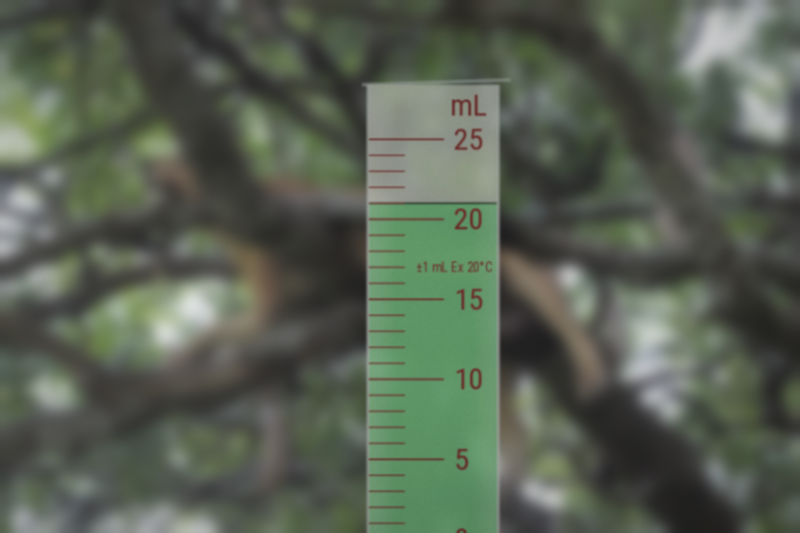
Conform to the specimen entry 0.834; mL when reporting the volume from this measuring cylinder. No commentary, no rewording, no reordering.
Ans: 21; mL
